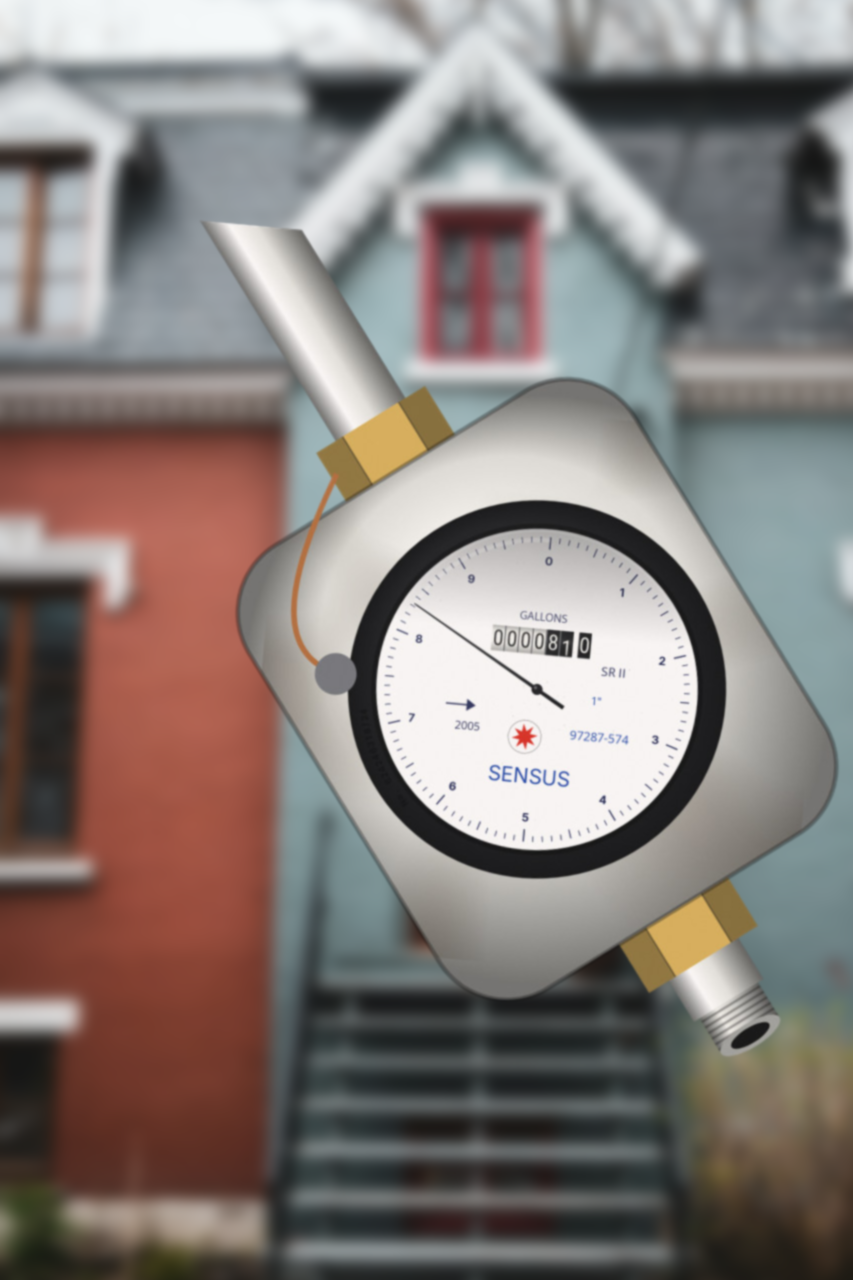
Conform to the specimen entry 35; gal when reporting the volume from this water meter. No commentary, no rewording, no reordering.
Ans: 808.3; gal
